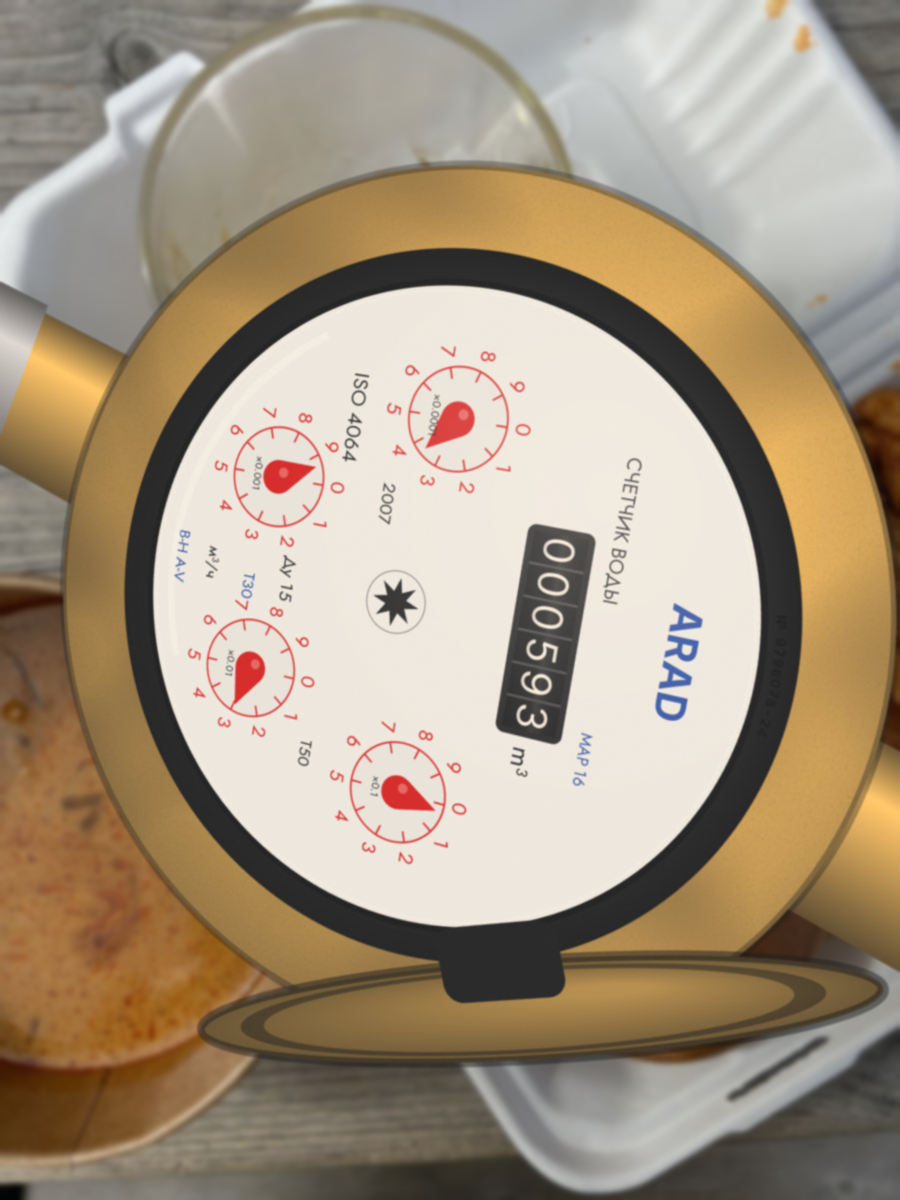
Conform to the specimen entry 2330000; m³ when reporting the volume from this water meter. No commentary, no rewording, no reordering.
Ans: 593.0293; m³
